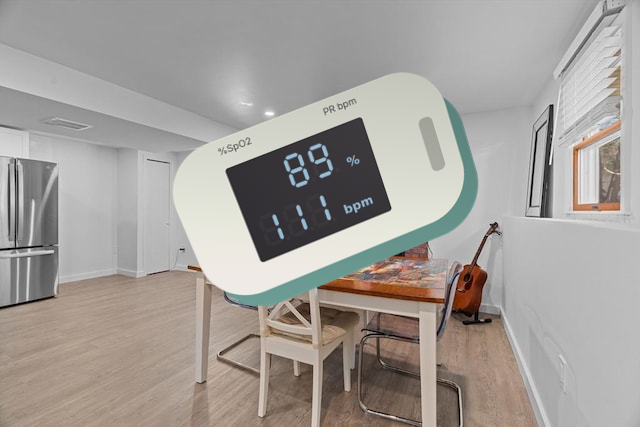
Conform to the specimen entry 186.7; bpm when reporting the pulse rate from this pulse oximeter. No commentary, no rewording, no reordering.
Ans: 111; bpm
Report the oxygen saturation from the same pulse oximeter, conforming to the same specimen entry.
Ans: 89; %
